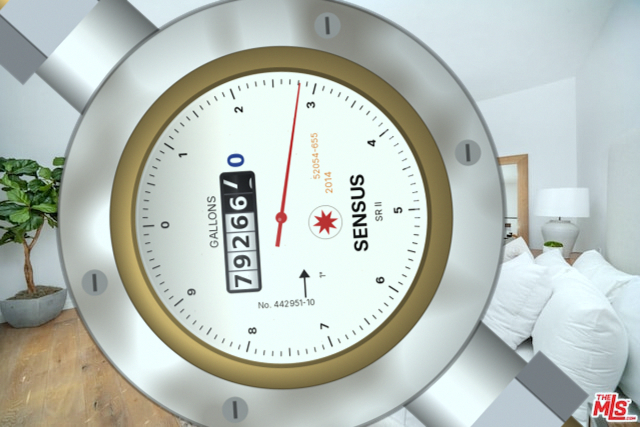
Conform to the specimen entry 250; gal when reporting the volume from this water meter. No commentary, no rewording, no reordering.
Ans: 7926672.8; gal
